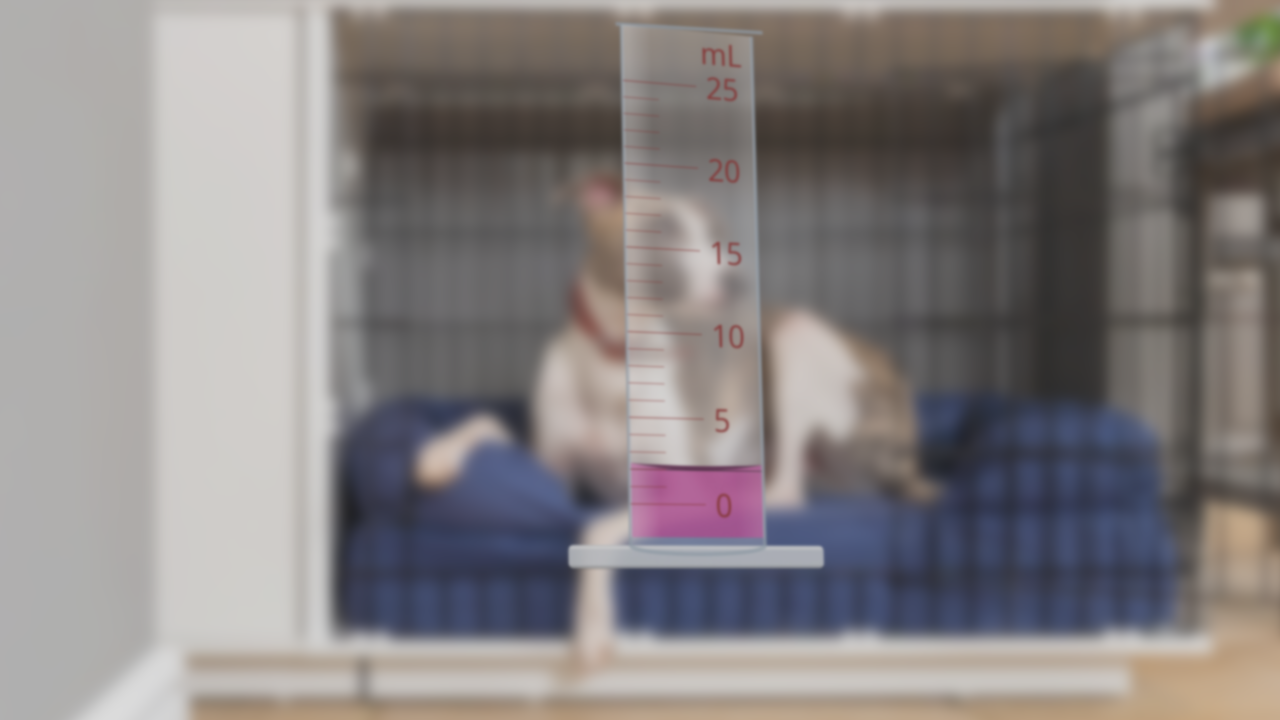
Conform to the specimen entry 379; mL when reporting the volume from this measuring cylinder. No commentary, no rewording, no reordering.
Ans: 2; mL
